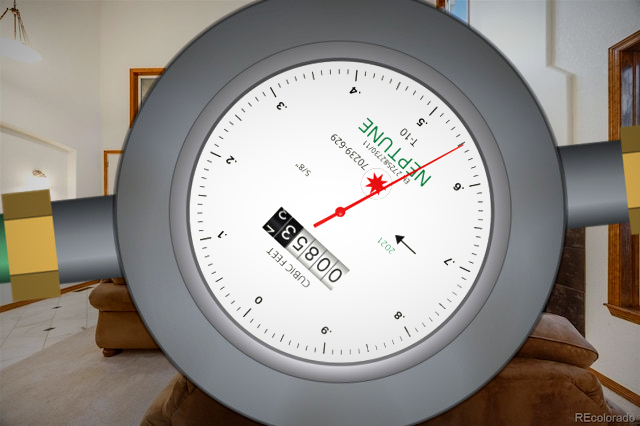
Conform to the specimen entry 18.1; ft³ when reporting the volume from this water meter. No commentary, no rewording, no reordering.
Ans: 8532.55; ft³
